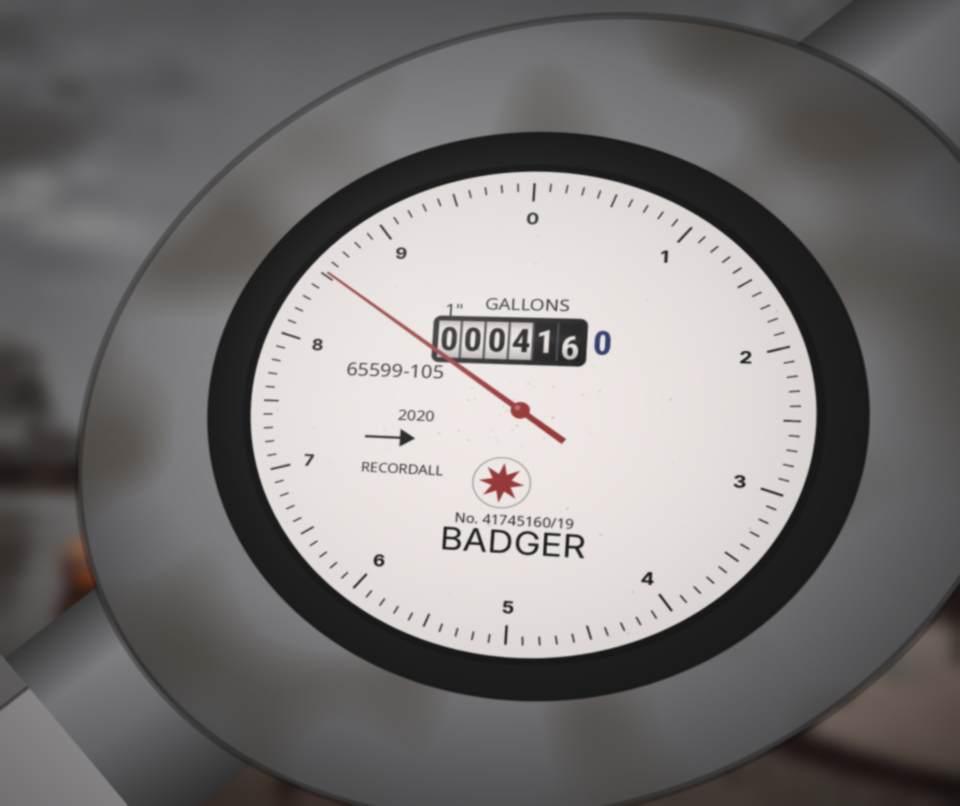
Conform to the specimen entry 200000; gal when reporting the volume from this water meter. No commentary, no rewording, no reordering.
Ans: 4158.5; gal
